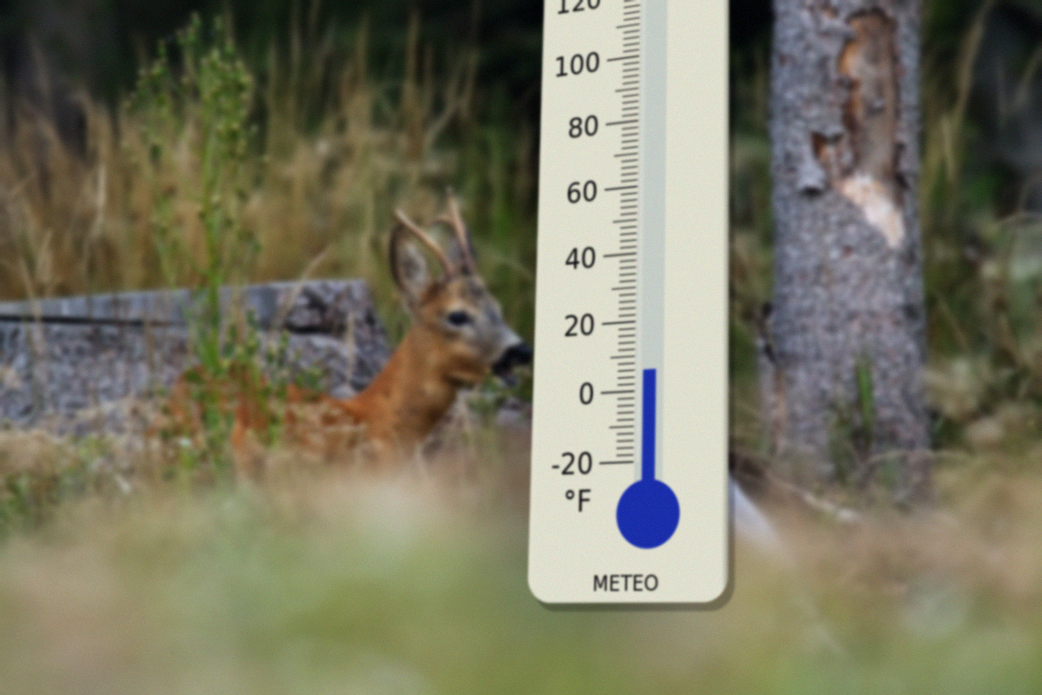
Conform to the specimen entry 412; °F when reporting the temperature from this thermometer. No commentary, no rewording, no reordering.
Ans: 6; °F
